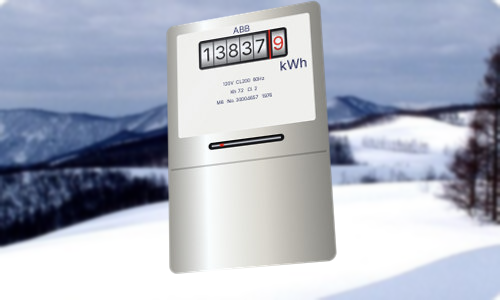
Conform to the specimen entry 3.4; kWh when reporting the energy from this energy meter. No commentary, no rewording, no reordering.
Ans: 13837.9; kWh
